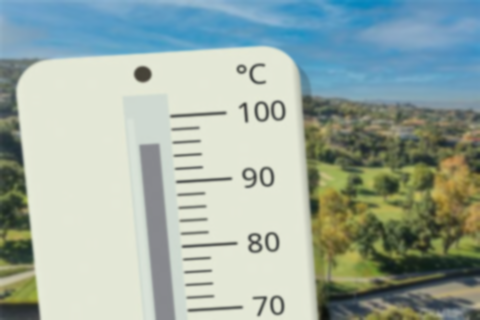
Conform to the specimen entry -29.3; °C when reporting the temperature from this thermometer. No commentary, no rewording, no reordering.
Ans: 96; °C
